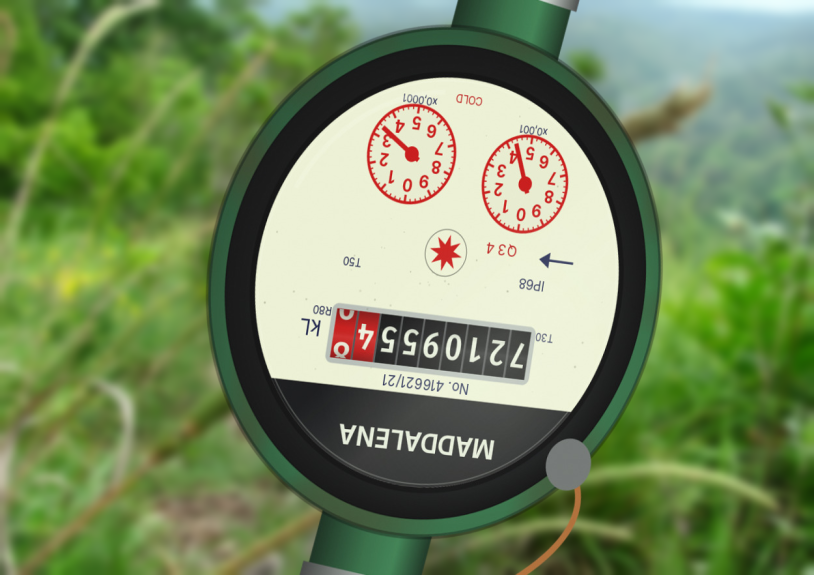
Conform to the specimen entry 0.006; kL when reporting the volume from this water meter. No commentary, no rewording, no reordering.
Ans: 7210955.4843; kL
